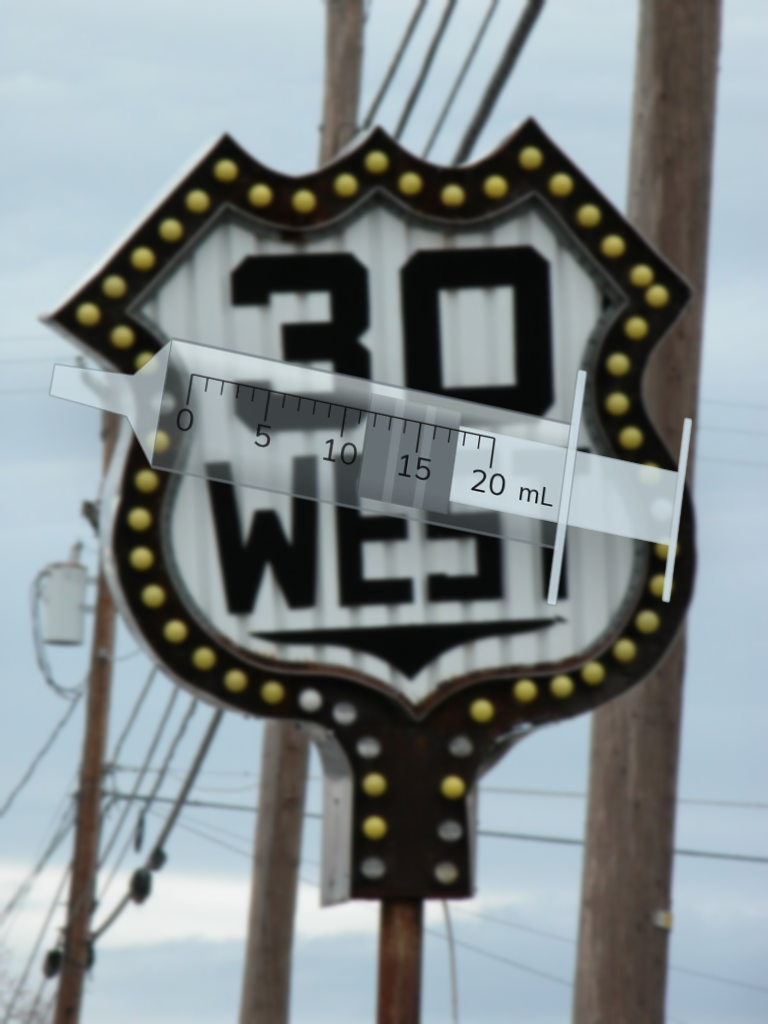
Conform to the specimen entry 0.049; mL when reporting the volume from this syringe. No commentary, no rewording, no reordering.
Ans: 11.5; mL
